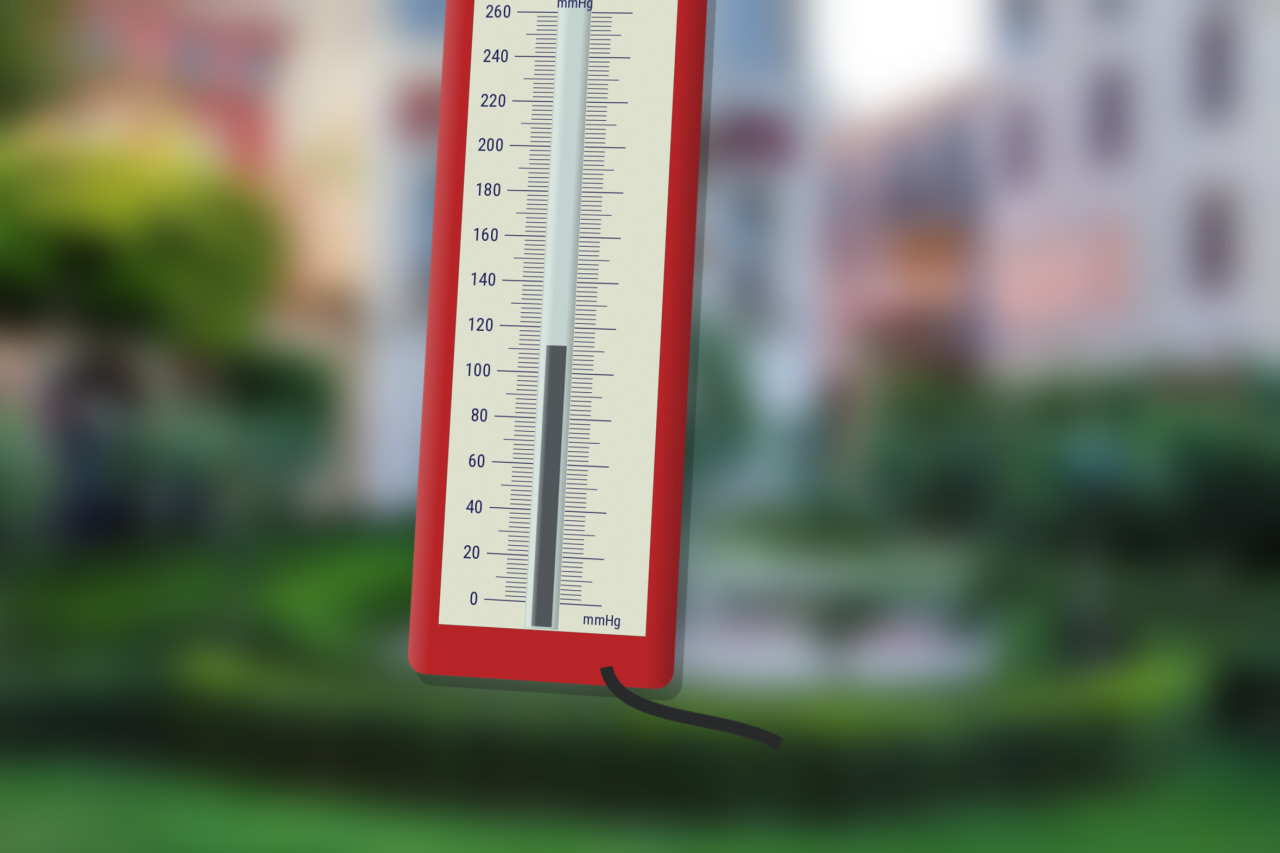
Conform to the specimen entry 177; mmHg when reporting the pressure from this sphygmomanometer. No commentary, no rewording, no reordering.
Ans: 112; mmHg
